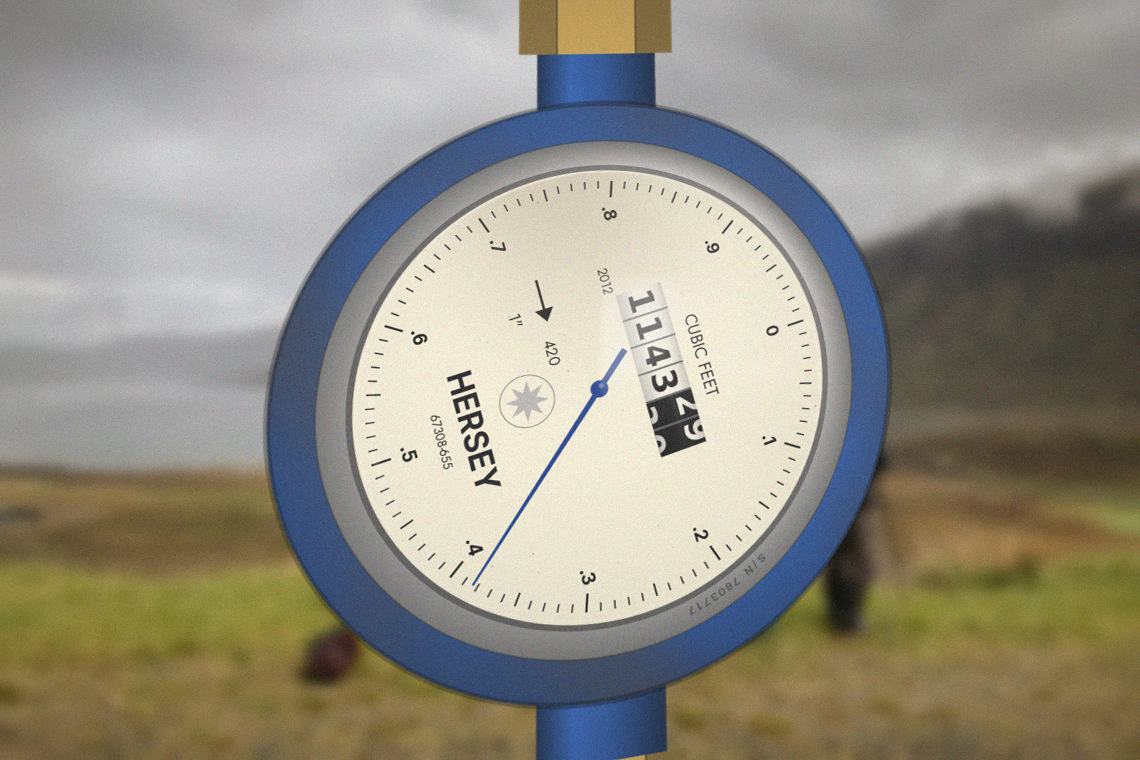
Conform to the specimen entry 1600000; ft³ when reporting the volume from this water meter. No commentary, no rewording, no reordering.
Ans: 114329.38; ft³
